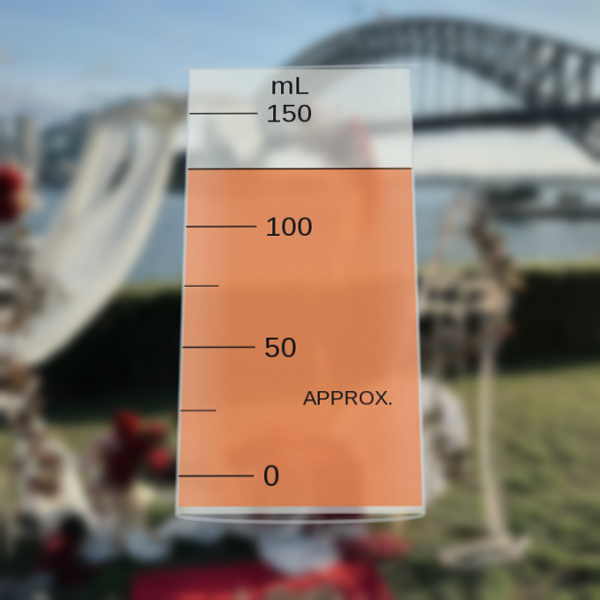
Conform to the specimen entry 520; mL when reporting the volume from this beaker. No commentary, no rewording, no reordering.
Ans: 125; mL
